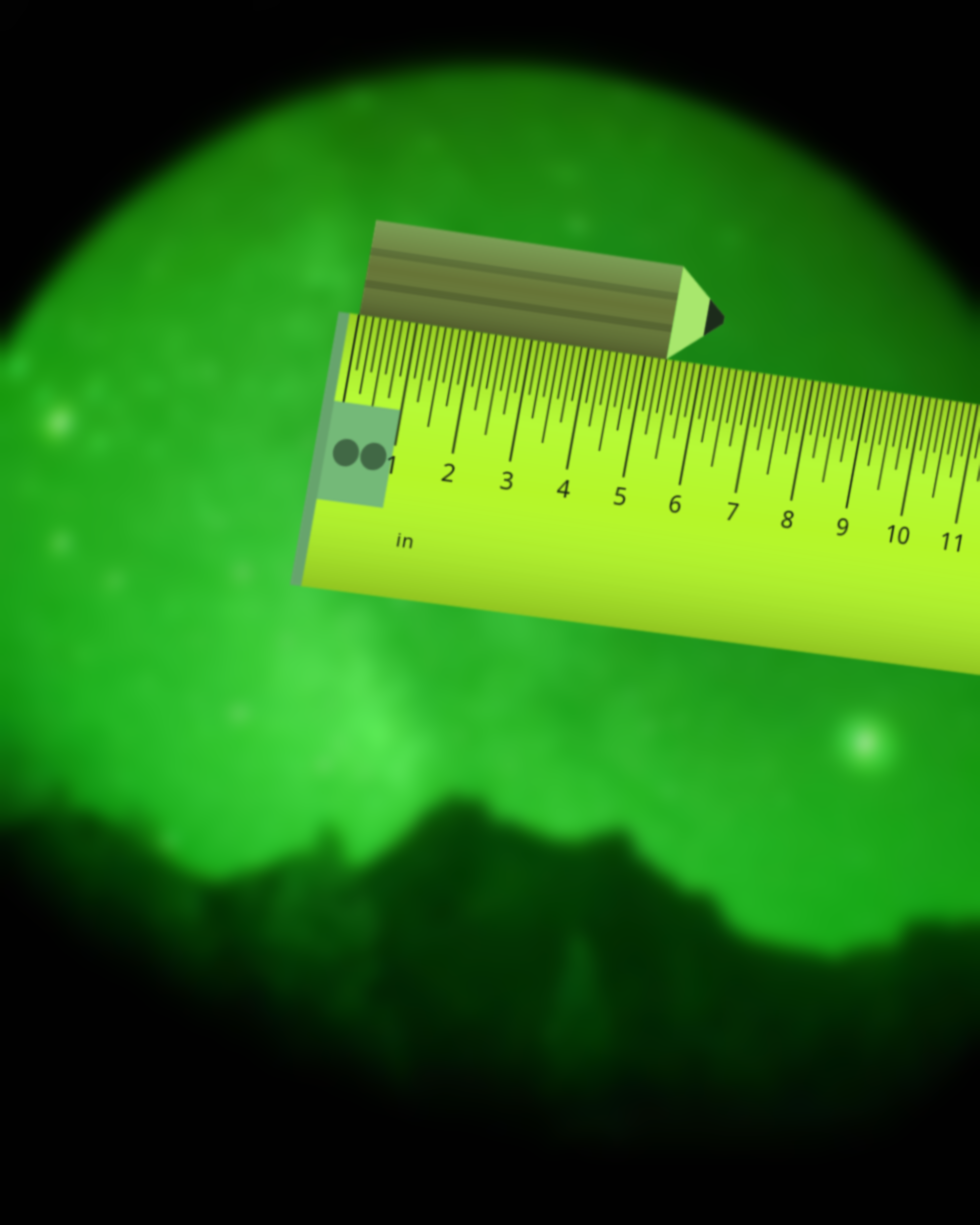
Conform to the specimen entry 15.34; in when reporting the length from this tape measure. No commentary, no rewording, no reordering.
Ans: 6.25; in
